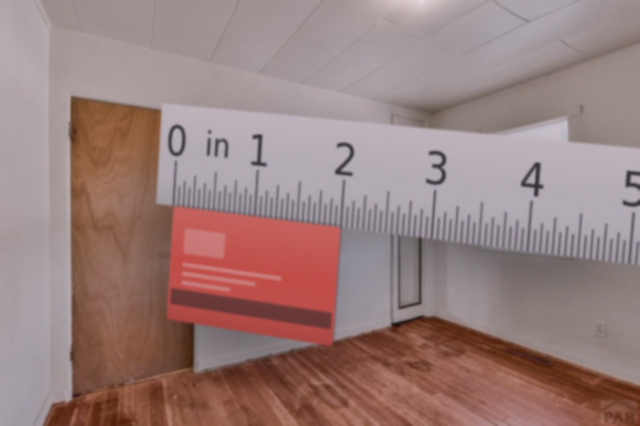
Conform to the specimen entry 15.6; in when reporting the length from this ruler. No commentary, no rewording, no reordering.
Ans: 2; in
